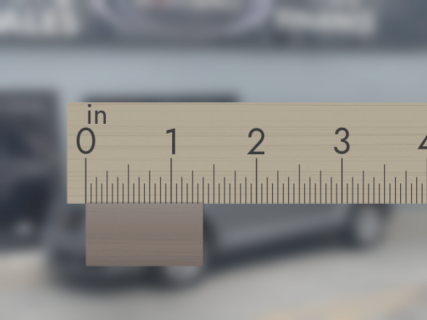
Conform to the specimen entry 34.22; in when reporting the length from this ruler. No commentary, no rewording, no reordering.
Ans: 1.375; in
